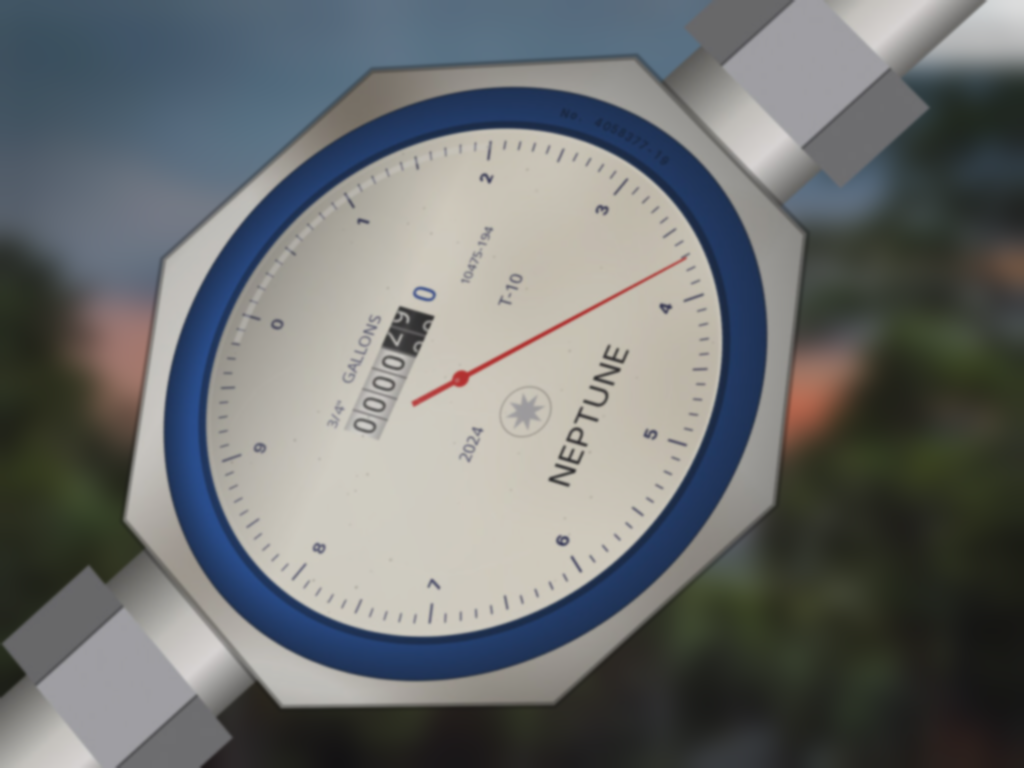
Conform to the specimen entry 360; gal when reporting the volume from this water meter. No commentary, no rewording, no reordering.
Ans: 293.7; gal
